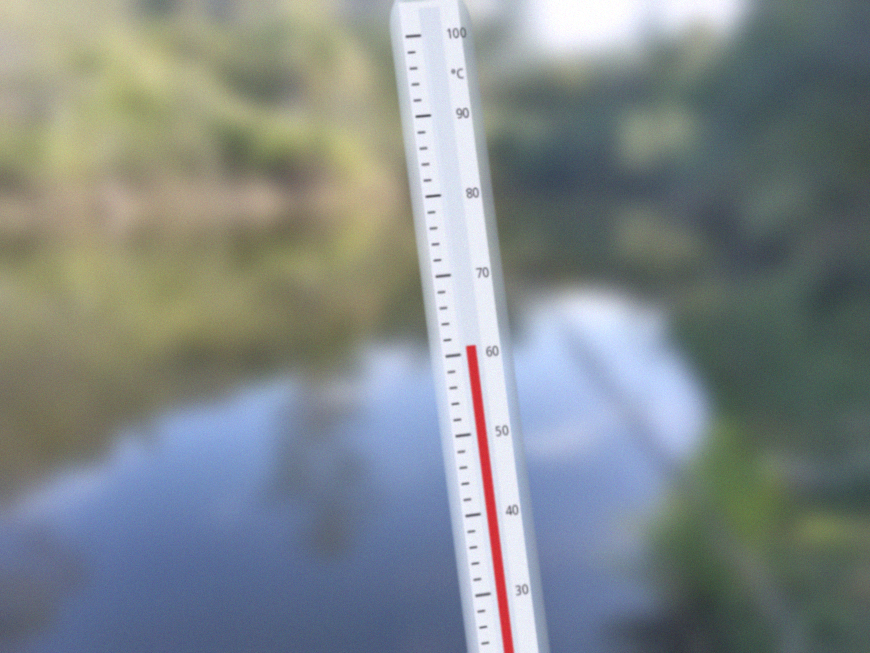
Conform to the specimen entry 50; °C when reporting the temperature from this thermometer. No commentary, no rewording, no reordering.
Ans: 61; °C
